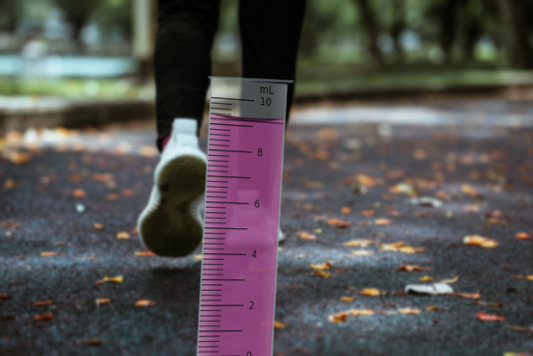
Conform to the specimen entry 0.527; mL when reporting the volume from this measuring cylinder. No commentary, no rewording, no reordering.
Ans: 9.2; mL
